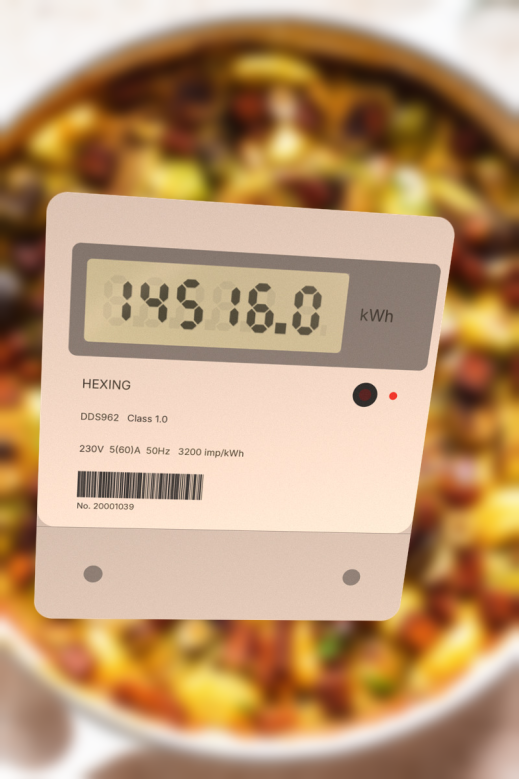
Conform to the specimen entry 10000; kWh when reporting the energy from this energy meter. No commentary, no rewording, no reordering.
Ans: 14516.0; kWh
